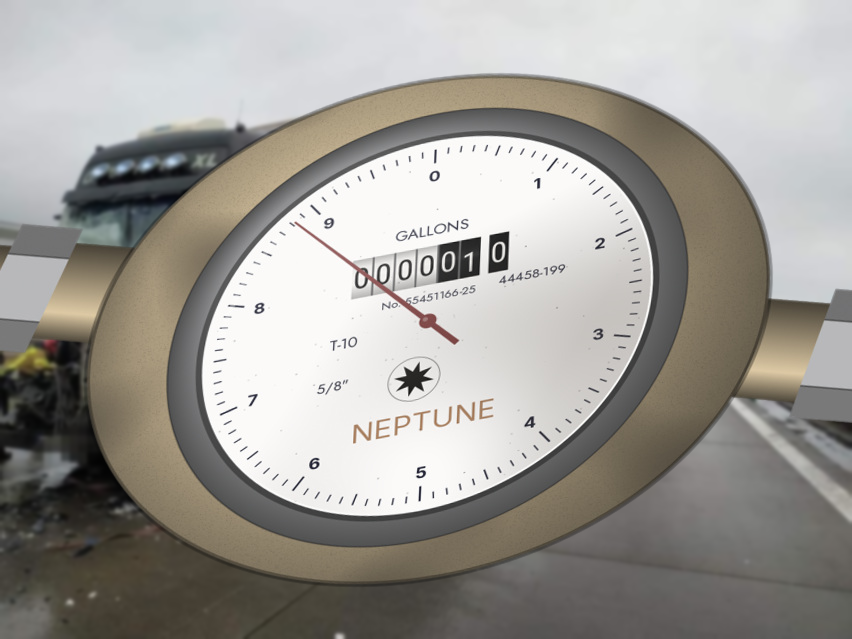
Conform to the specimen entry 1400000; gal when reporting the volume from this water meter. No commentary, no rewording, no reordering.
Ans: 8.8; gal
